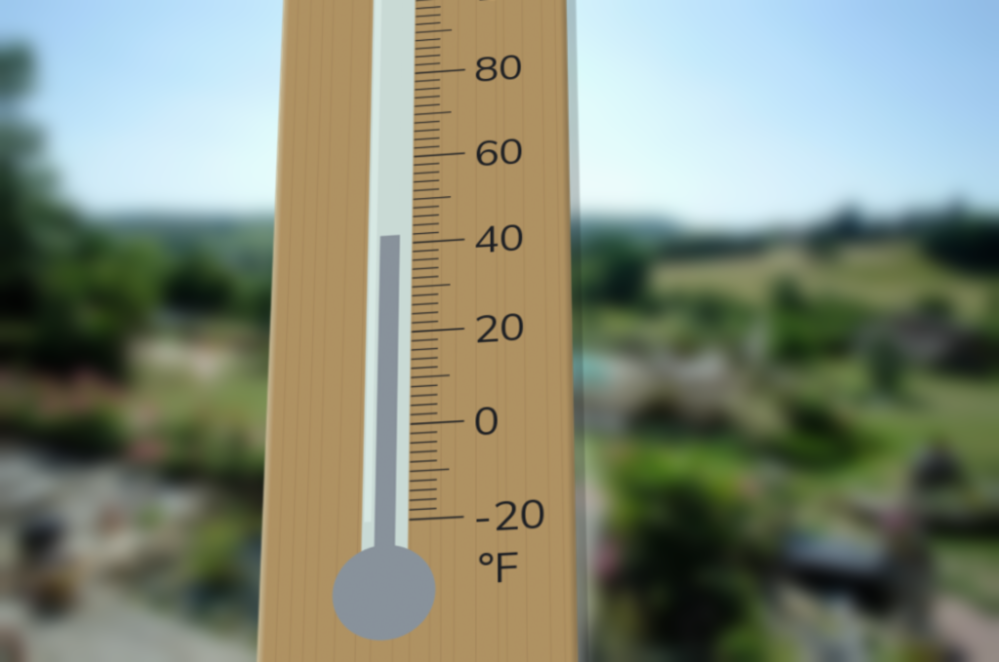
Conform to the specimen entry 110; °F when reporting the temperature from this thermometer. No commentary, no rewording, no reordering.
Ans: 42; °F
